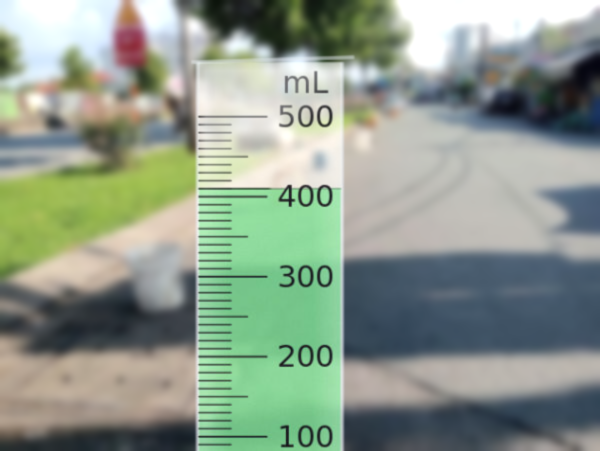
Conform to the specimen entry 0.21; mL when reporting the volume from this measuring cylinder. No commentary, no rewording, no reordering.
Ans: 410; mL
